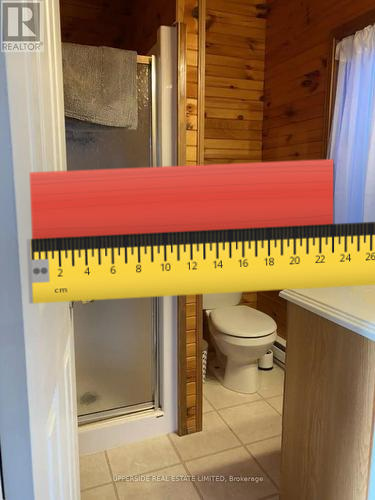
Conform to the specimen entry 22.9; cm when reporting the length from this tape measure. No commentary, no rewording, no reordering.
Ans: 23; cm
